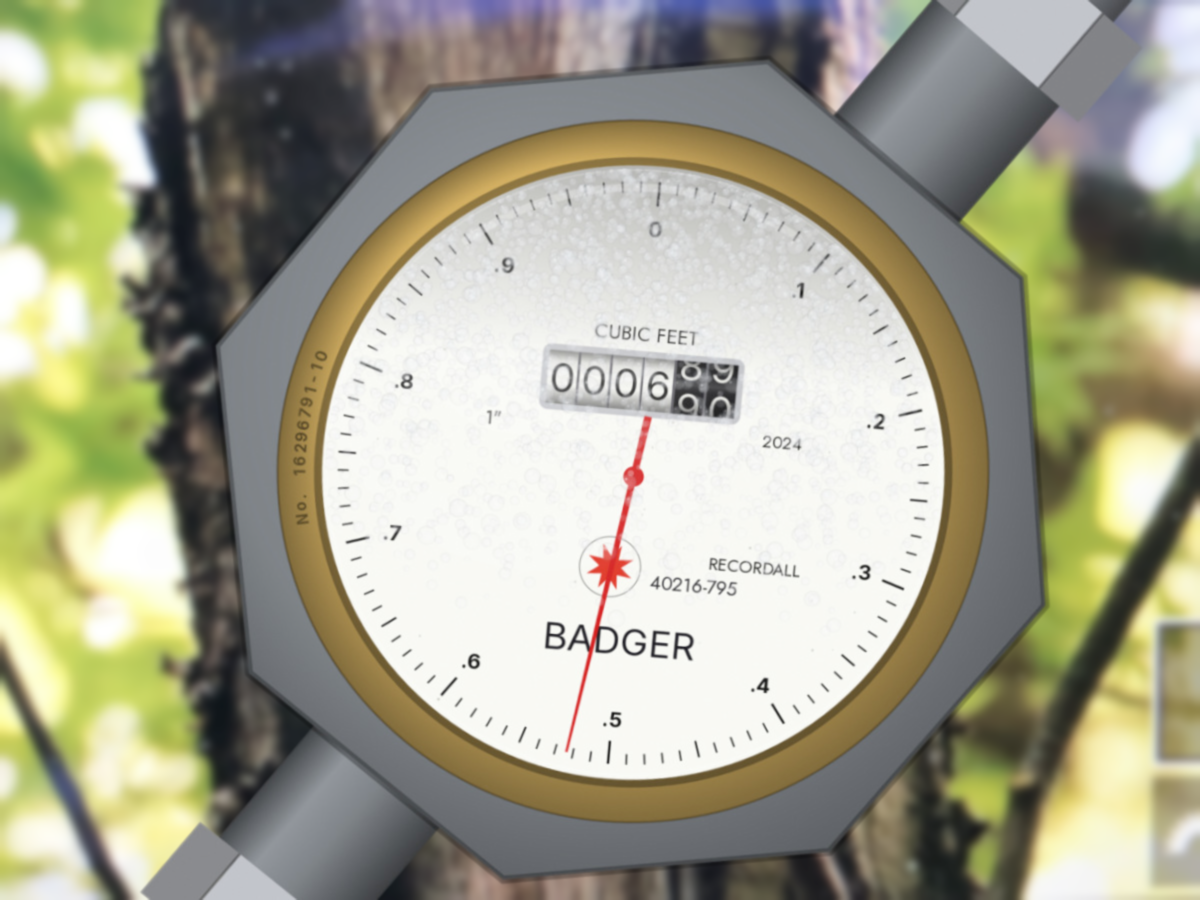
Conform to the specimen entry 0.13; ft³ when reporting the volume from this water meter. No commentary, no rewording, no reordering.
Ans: 689.52; ft³
